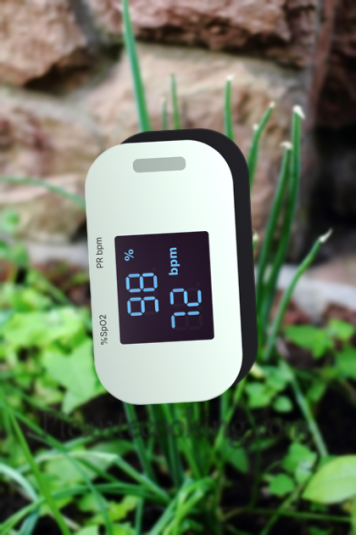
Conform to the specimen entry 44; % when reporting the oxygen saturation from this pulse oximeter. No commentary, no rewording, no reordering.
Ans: 98; %
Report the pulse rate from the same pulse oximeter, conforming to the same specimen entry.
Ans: 72; bpm
